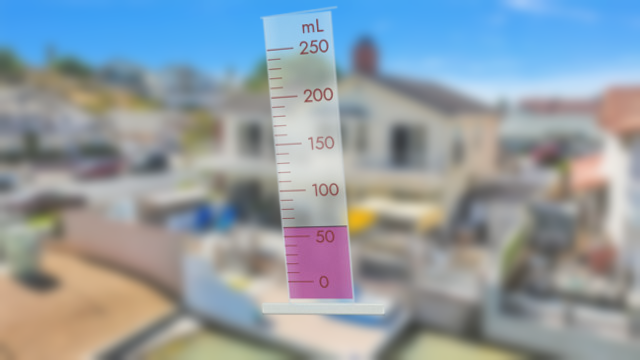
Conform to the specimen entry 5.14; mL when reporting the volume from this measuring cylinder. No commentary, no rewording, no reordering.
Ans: 60; mL
